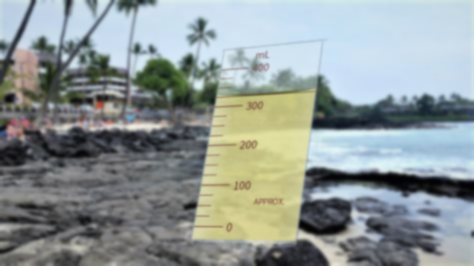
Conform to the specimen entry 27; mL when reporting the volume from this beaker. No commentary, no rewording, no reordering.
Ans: 325; mL
